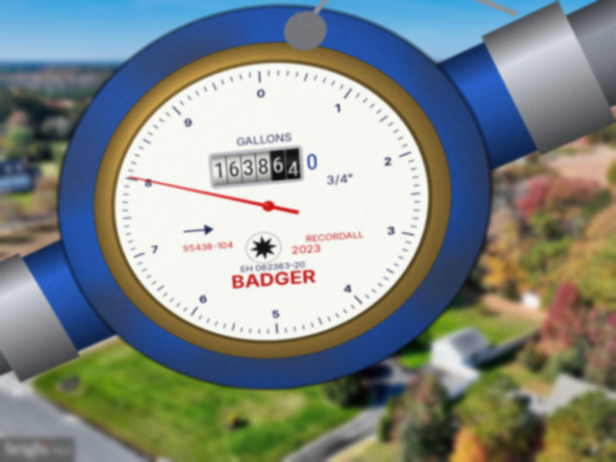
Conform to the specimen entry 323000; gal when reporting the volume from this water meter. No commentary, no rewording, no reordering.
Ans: 1638638.0; gal
